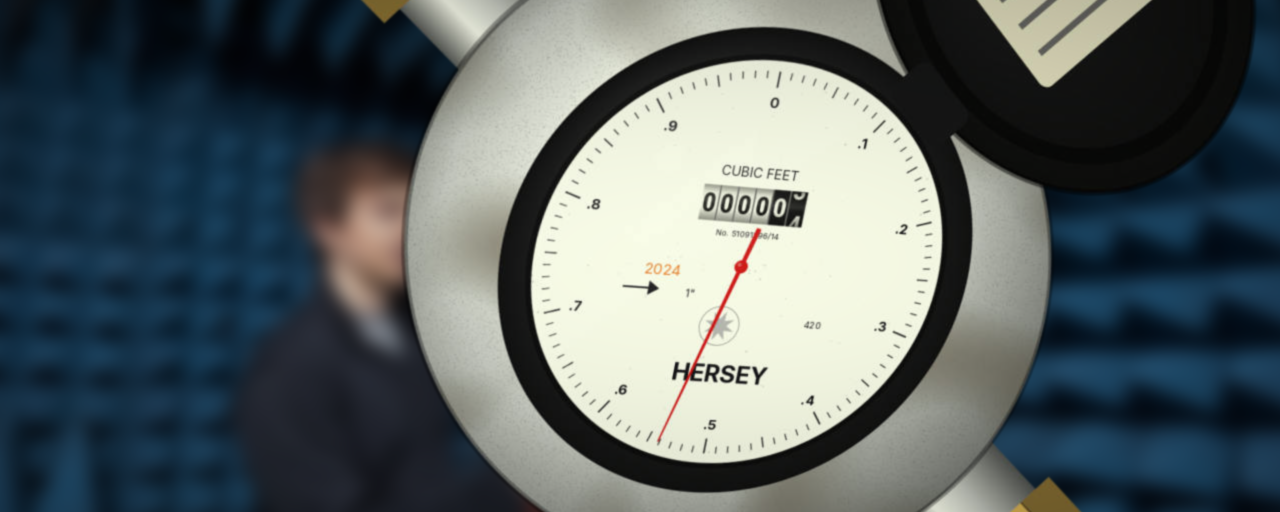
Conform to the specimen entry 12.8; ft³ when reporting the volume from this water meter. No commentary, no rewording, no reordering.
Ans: 3.54; ft³
